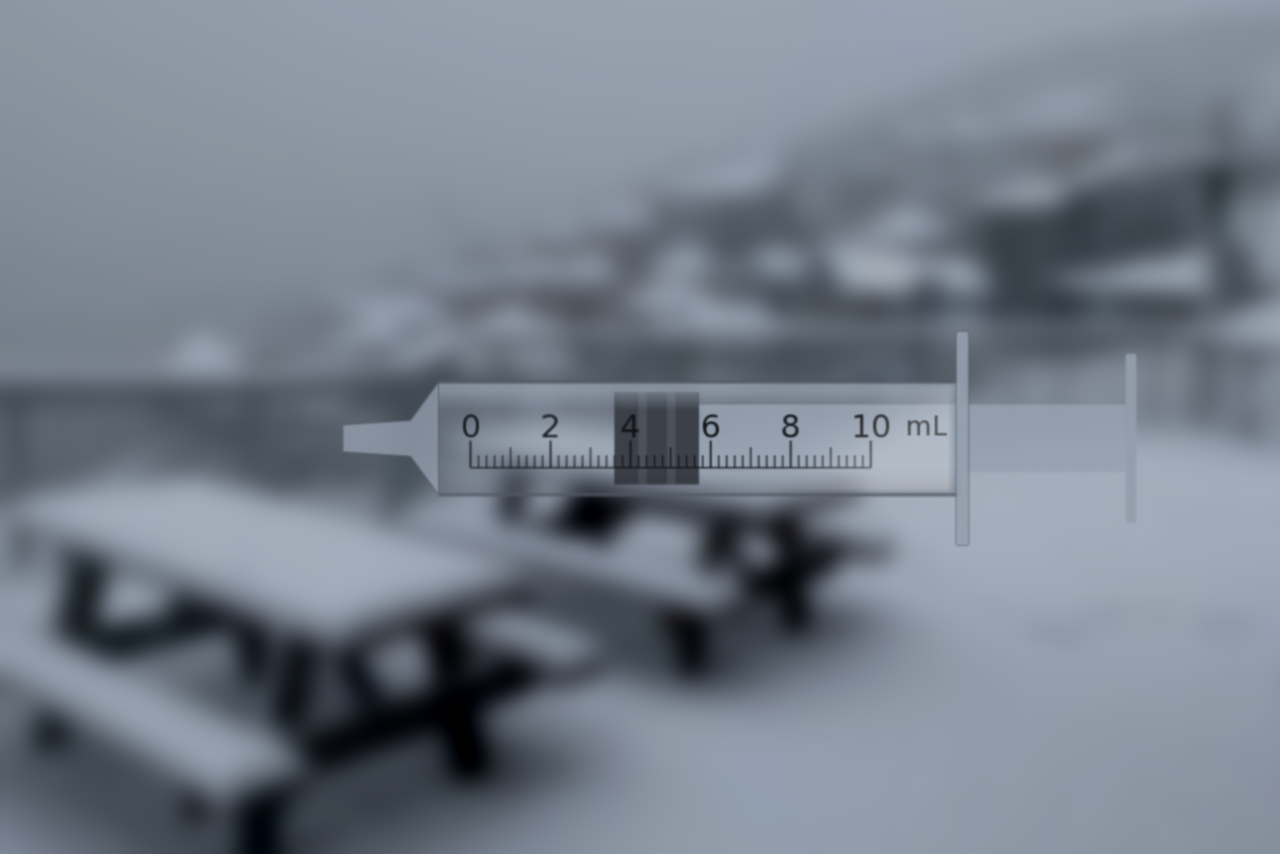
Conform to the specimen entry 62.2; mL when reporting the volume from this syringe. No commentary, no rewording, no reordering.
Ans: 3.6; mL
